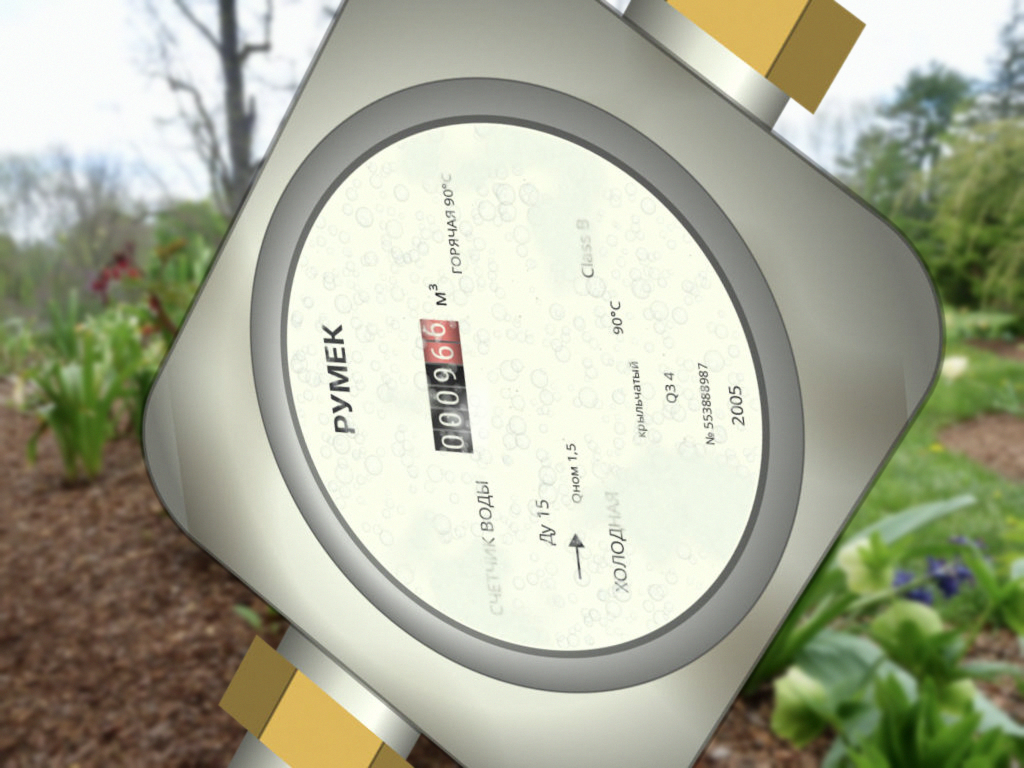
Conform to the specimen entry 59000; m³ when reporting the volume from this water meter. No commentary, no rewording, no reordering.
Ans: 9.66; m³
